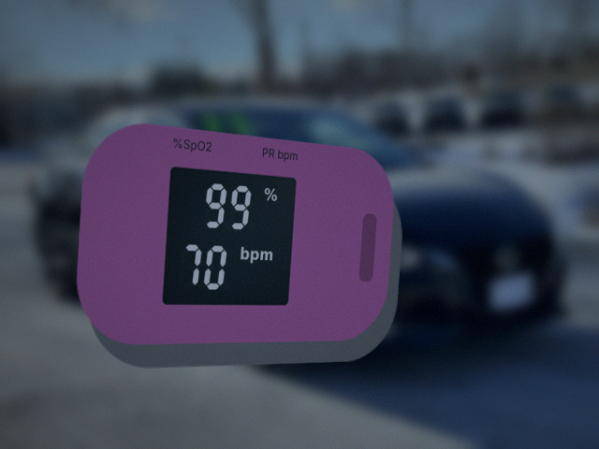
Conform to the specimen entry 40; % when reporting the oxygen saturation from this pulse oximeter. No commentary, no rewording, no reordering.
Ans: 99; %
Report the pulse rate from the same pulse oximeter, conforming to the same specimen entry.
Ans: 70; bpm
